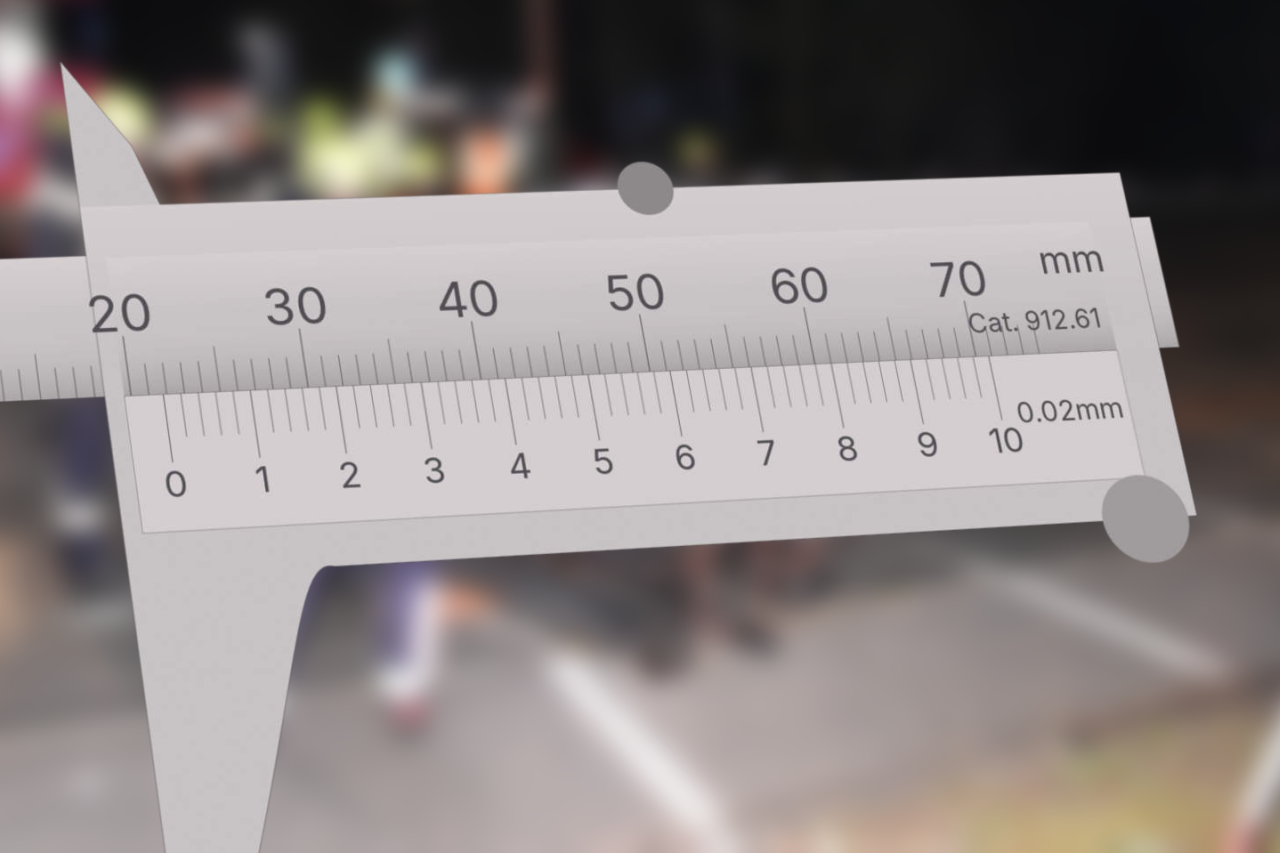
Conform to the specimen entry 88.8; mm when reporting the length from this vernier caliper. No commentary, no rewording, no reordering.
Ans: 21.8; mm
